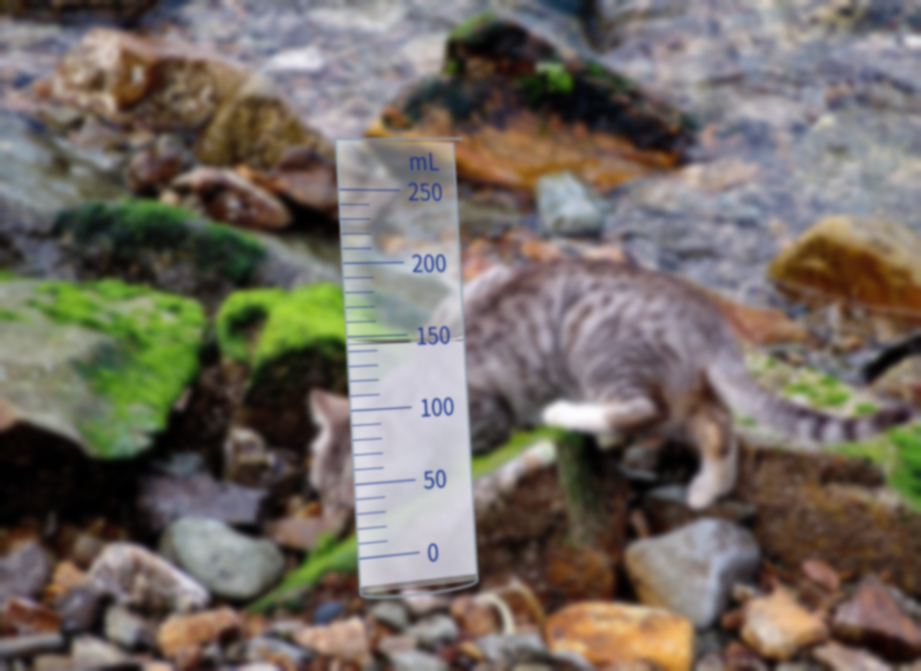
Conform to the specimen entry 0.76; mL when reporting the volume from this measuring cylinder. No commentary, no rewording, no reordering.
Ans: 145; mL
